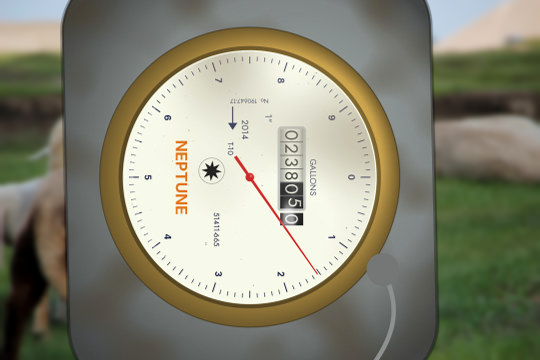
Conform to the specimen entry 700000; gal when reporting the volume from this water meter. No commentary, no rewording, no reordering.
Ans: 238051.5; gal
